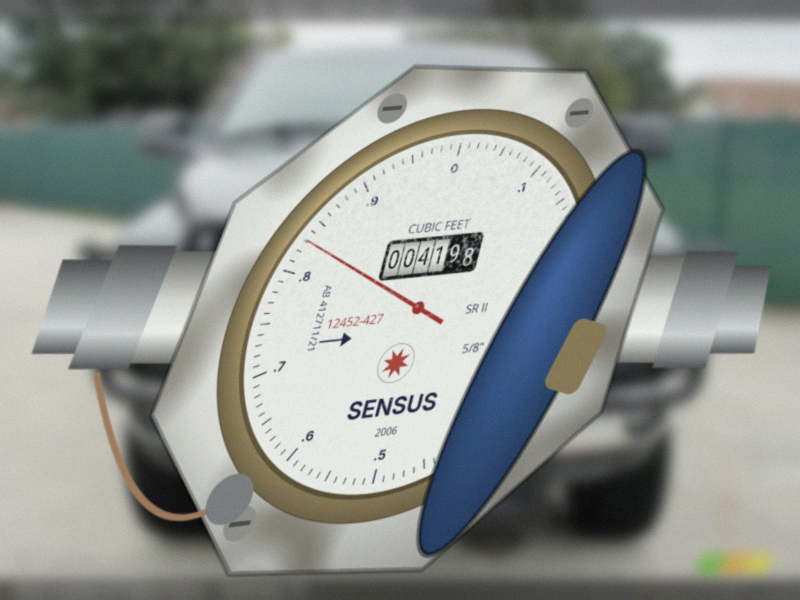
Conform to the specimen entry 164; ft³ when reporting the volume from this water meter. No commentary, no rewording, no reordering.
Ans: 4197.83; ft³
